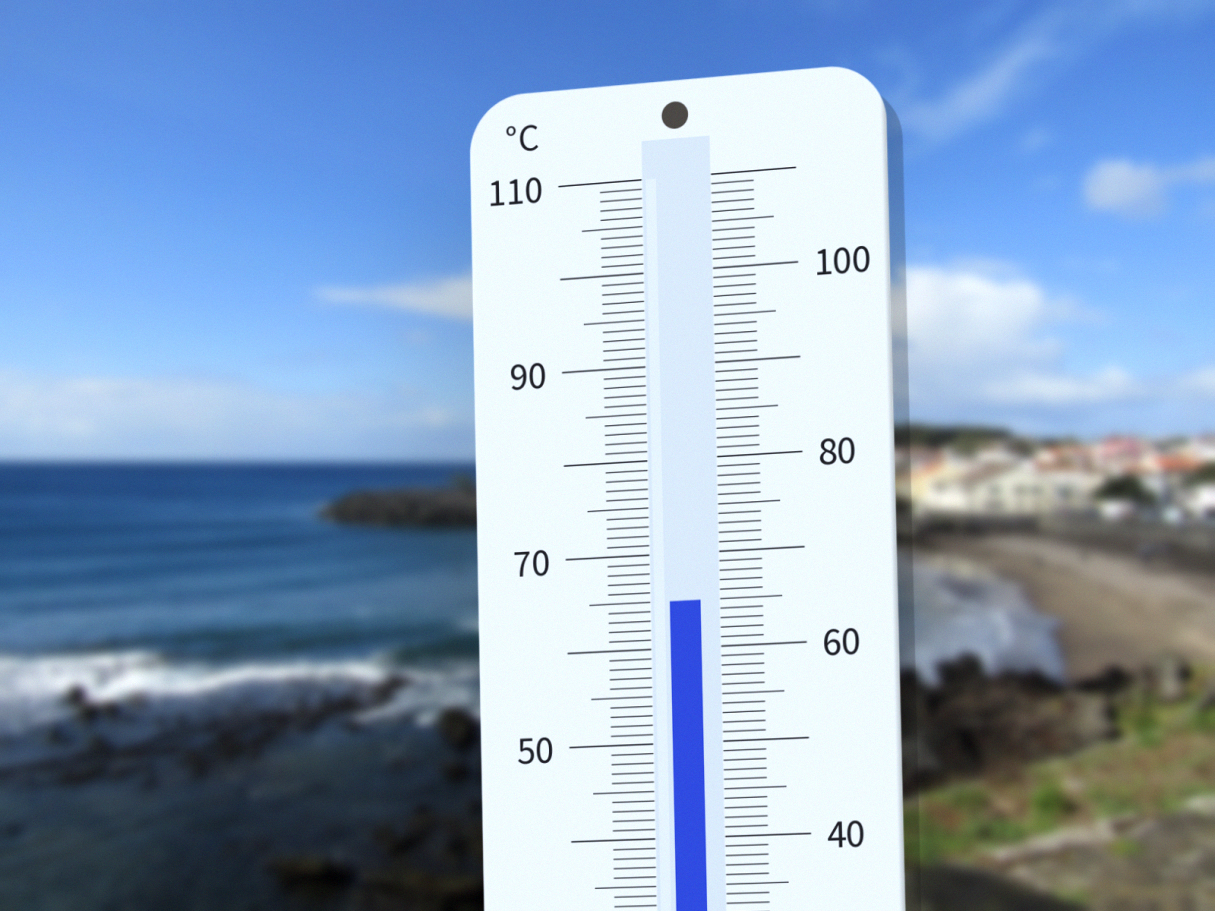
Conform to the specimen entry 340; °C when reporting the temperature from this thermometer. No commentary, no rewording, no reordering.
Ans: 65; °C
